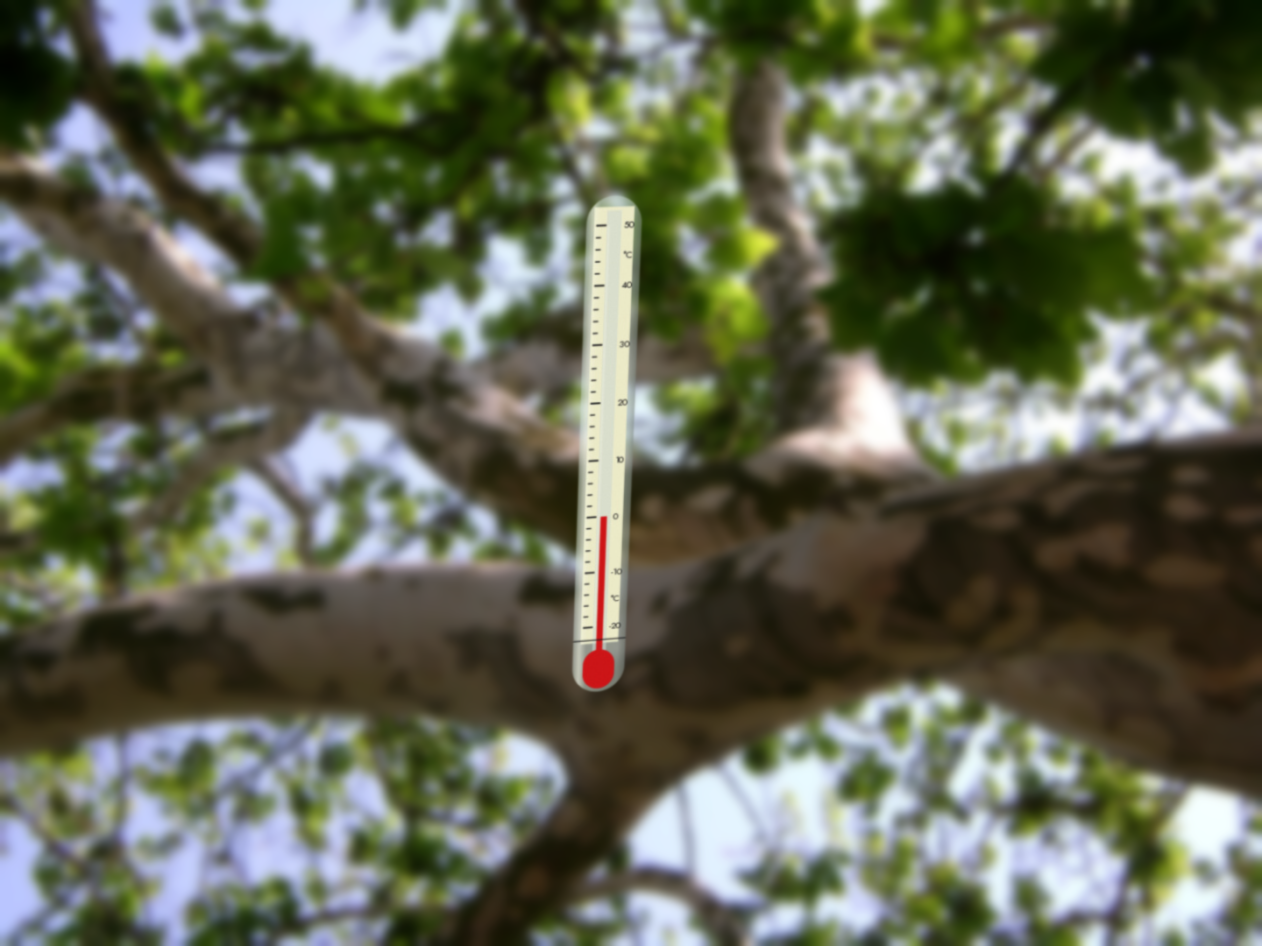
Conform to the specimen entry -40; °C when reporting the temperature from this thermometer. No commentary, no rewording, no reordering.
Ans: 0; °C
